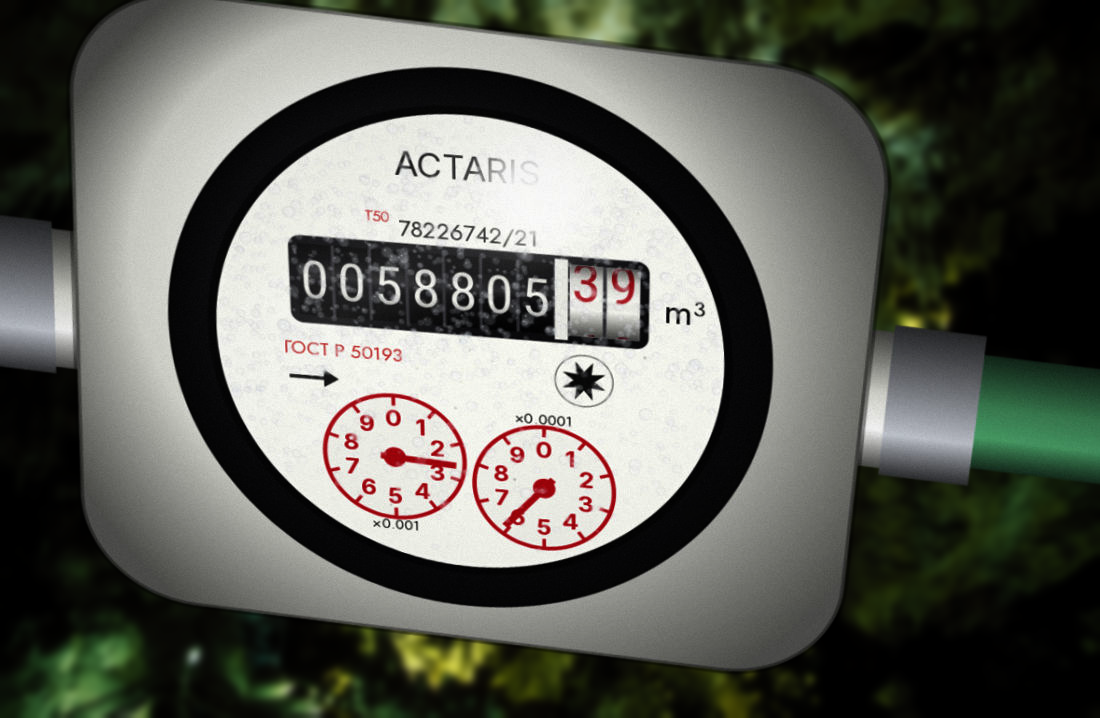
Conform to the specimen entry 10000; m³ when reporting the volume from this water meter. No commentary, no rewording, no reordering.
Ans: 58805.3926; m³
